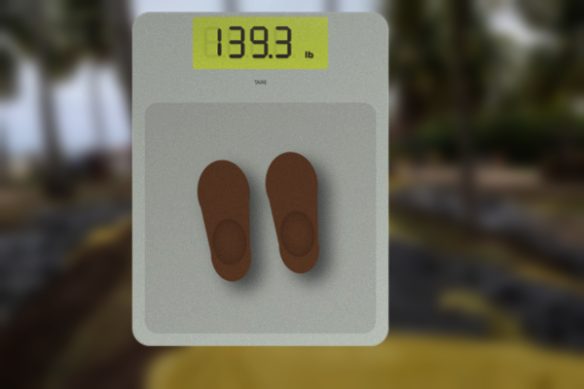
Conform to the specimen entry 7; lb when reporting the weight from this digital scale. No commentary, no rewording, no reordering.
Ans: 139.3; lb
